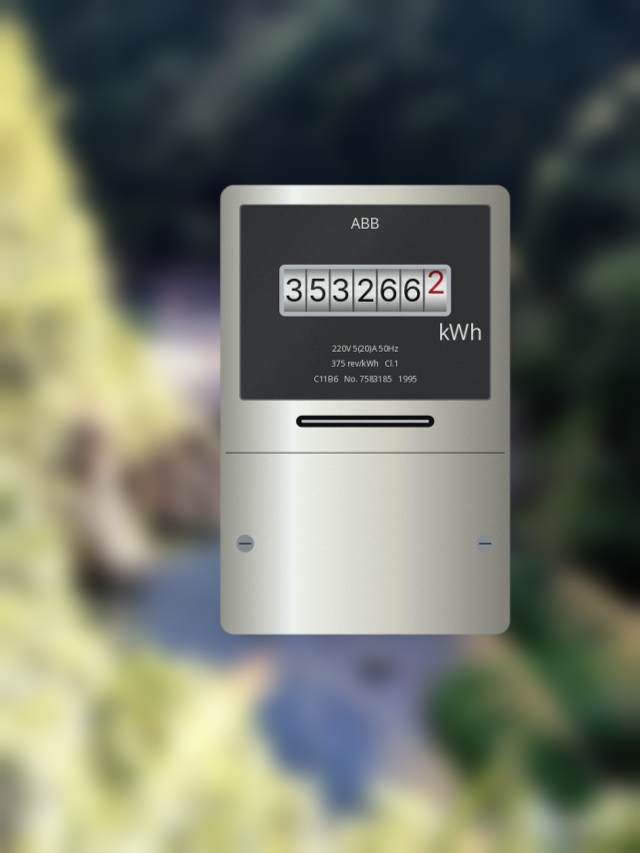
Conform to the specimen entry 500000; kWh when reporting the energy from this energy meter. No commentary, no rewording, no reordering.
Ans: 353266.2; kWh
